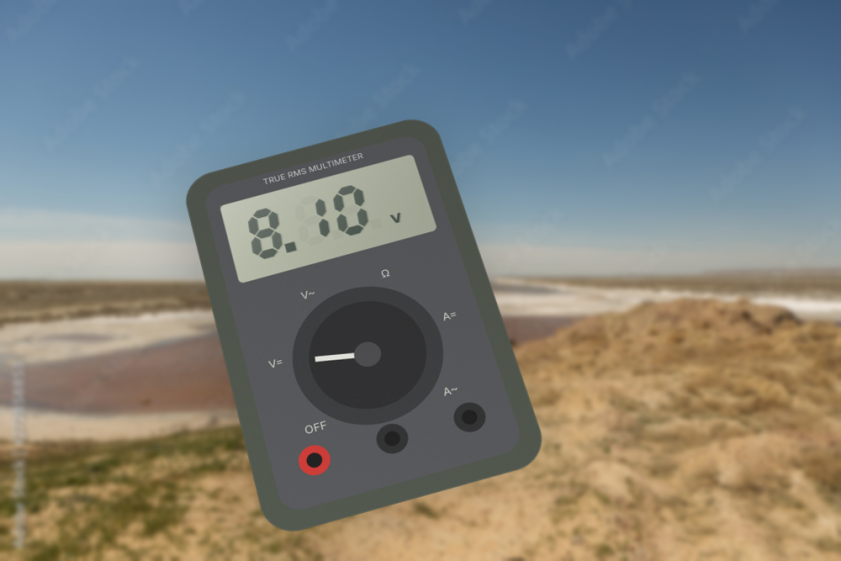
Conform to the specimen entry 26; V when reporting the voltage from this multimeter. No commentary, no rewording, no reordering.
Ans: 8.10; V
